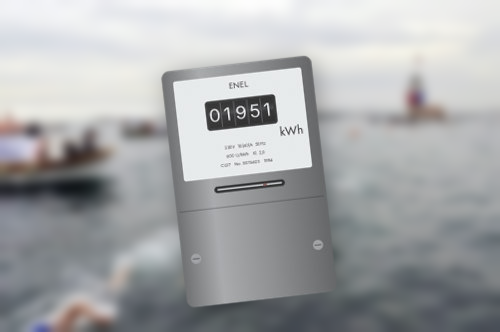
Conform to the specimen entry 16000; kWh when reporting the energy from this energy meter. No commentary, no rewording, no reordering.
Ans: 1951; kWh
